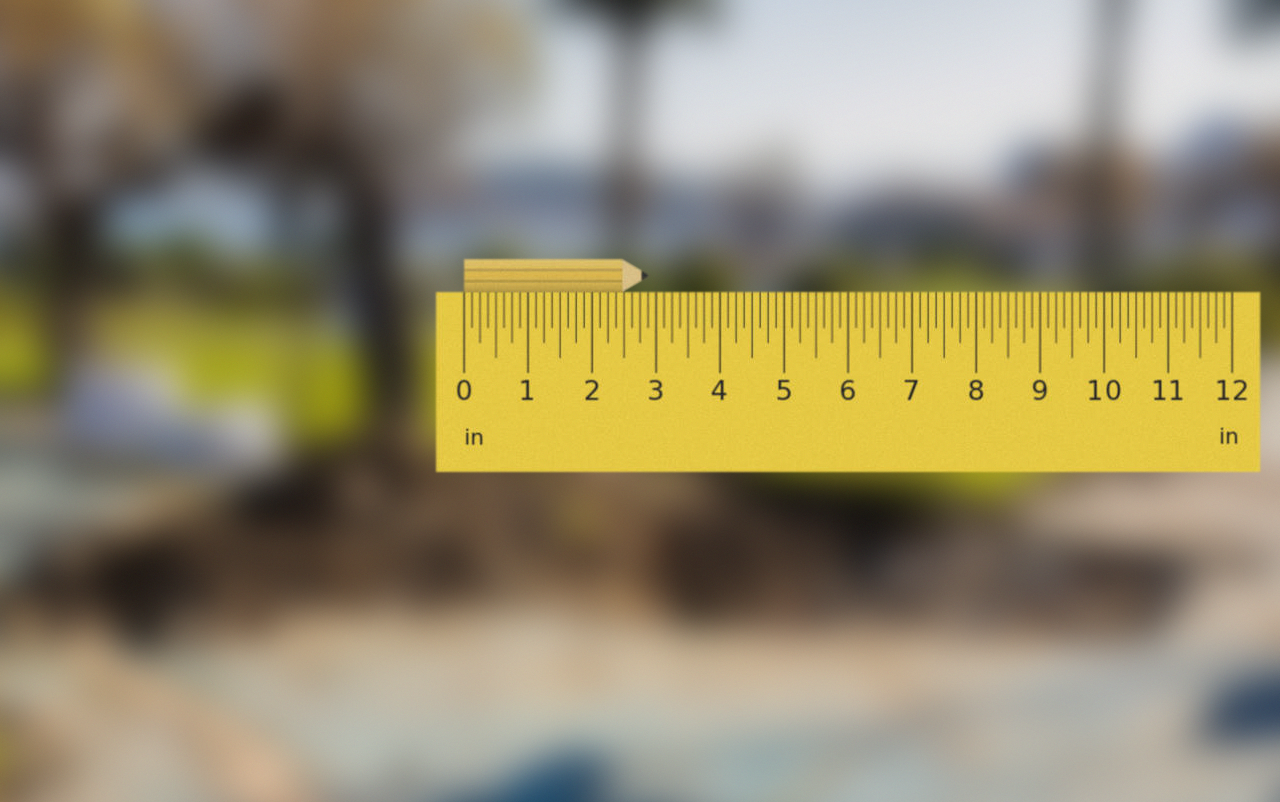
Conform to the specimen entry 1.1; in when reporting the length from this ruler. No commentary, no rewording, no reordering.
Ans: 2.875; in
